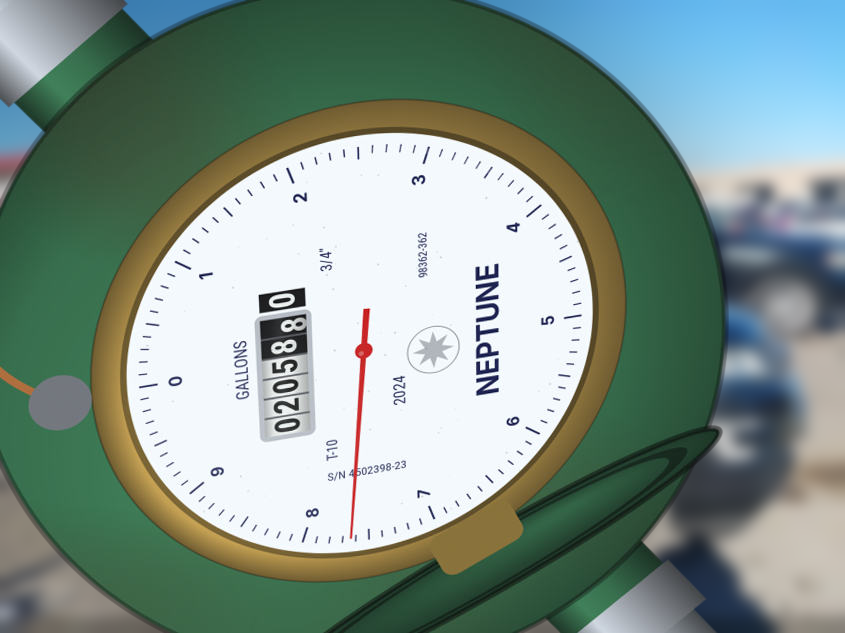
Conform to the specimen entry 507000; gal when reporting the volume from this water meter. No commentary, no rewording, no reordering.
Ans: 205877.6; gal
